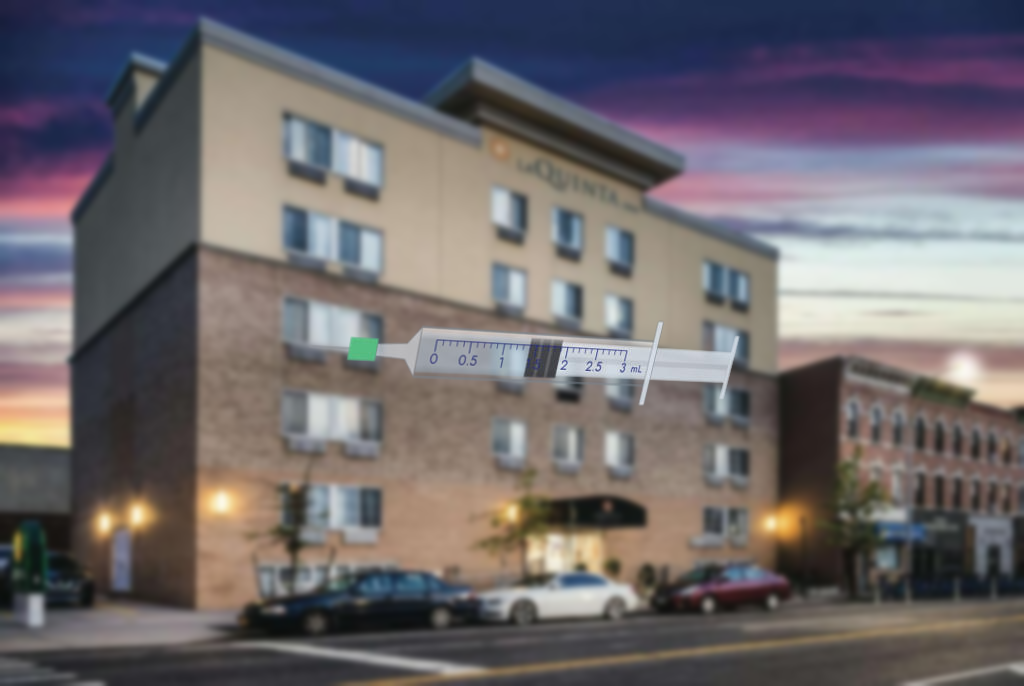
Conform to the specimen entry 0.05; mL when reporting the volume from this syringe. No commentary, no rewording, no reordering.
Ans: 1.4; mL
